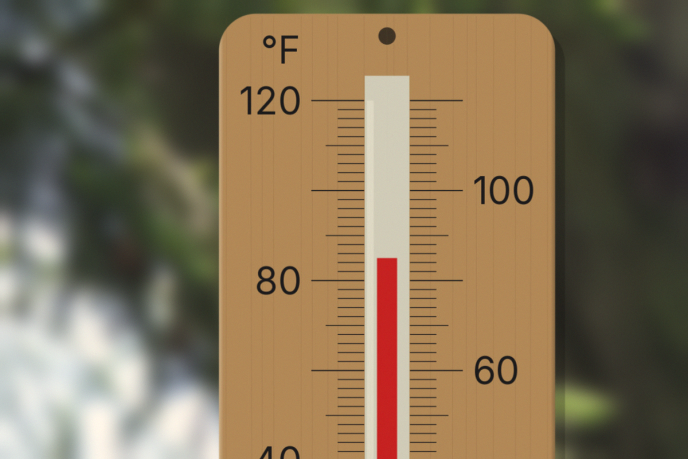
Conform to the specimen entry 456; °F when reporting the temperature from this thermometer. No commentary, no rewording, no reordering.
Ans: 85; °F
